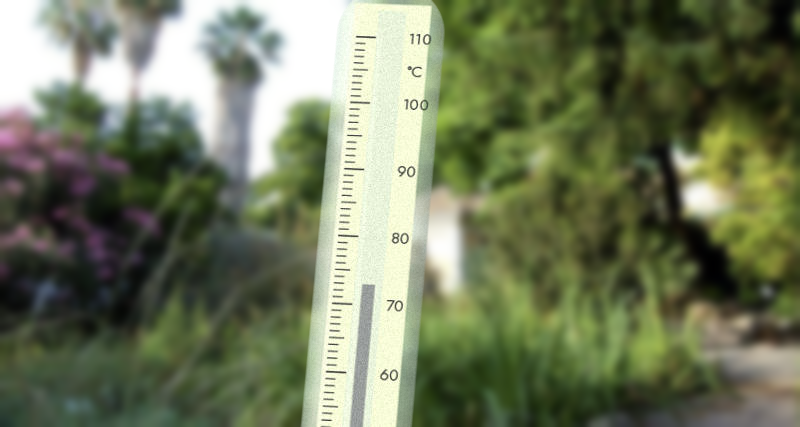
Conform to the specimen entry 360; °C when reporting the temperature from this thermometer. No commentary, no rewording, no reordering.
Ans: 73; °C
